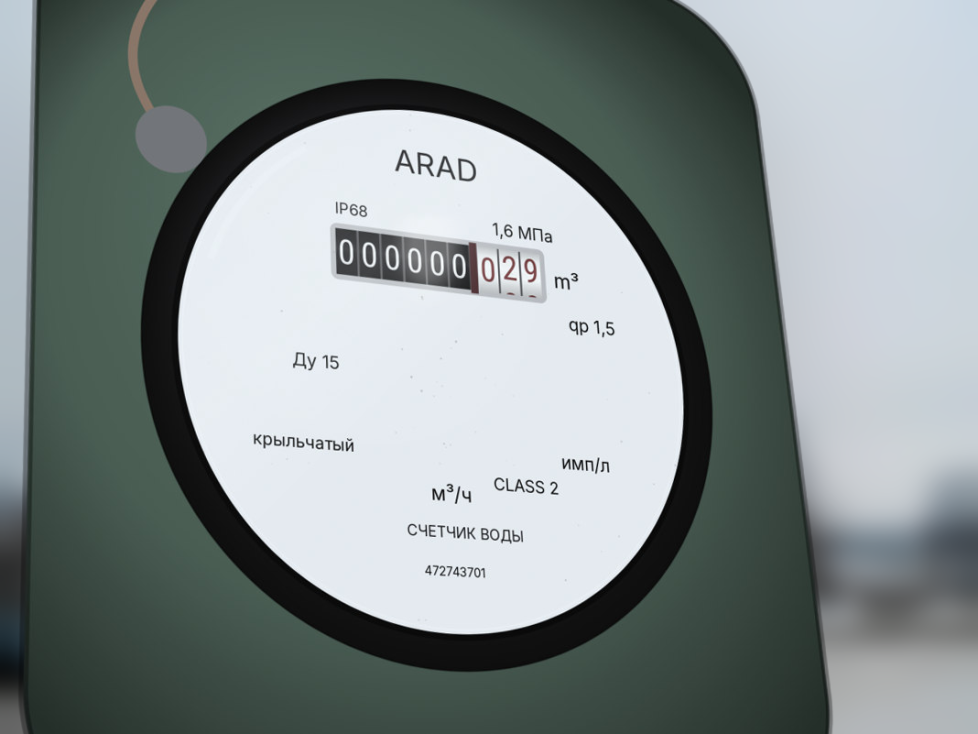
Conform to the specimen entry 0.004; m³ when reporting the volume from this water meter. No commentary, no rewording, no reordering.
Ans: 0.029; m³
